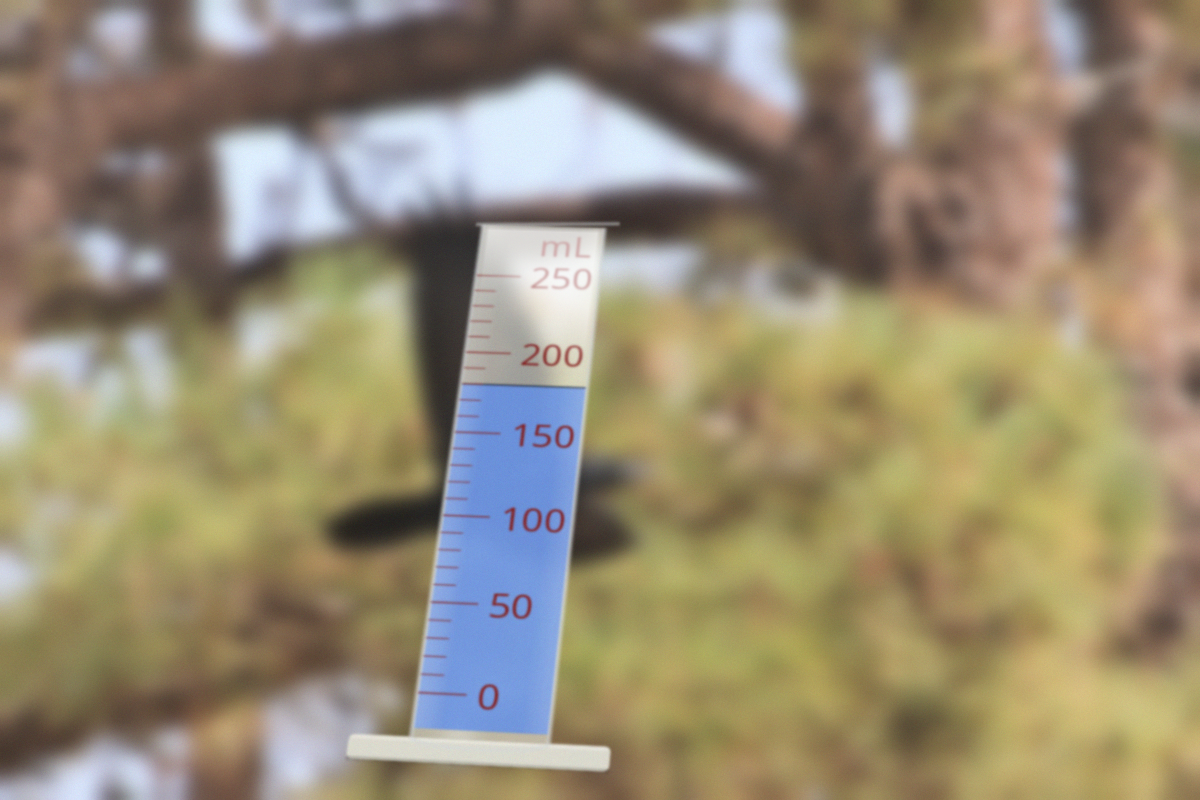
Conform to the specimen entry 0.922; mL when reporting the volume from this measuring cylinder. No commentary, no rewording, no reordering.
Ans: 180; mL
